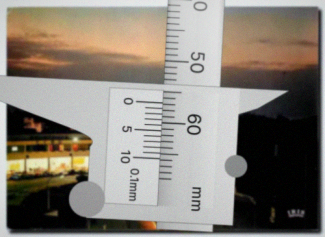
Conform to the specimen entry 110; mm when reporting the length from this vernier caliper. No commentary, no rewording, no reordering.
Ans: 56.8; mm
